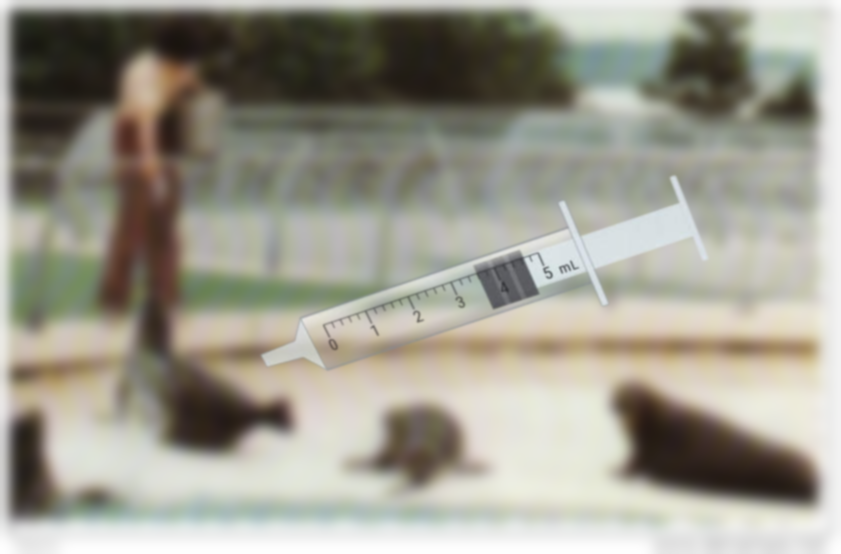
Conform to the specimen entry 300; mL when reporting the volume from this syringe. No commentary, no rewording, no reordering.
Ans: 3.6; mL
